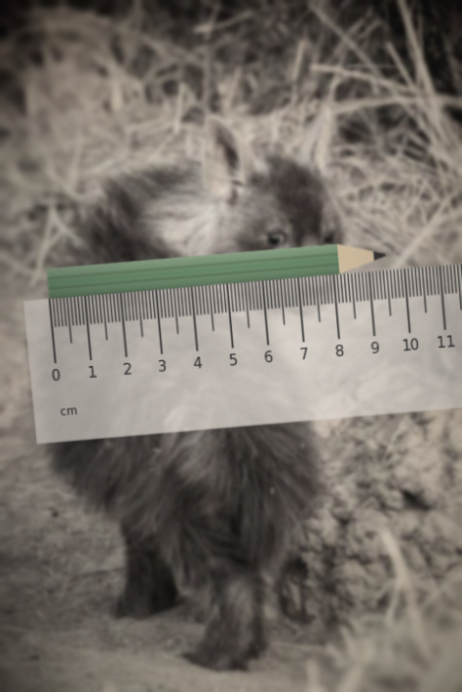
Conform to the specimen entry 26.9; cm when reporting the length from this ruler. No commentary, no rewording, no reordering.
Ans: 9.5; cm
